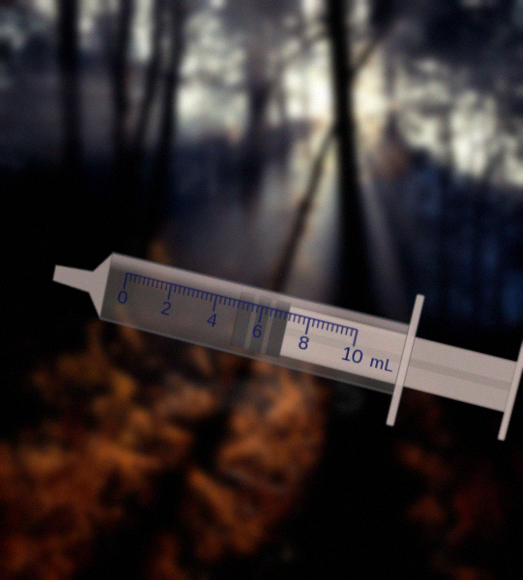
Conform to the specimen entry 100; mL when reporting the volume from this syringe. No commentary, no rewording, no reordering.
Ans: 5; mL
